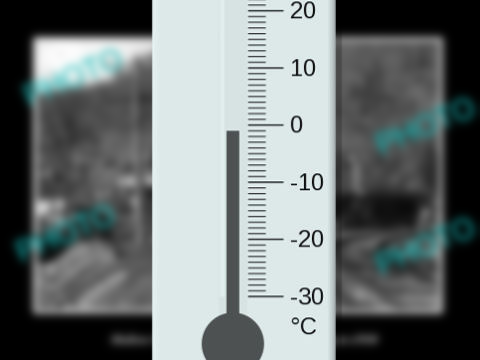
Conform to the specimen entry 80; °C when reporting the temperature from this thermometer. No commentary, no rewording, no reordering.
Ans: -1; °C
